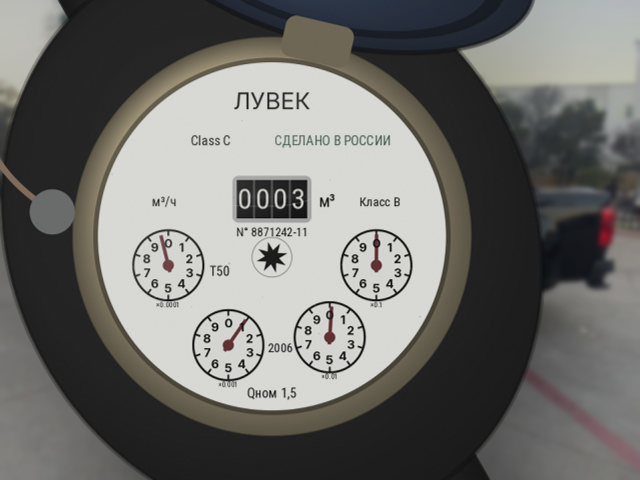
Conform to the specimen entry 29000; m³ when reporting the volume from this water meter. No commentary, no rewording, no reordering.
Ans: 3.0009; m³
